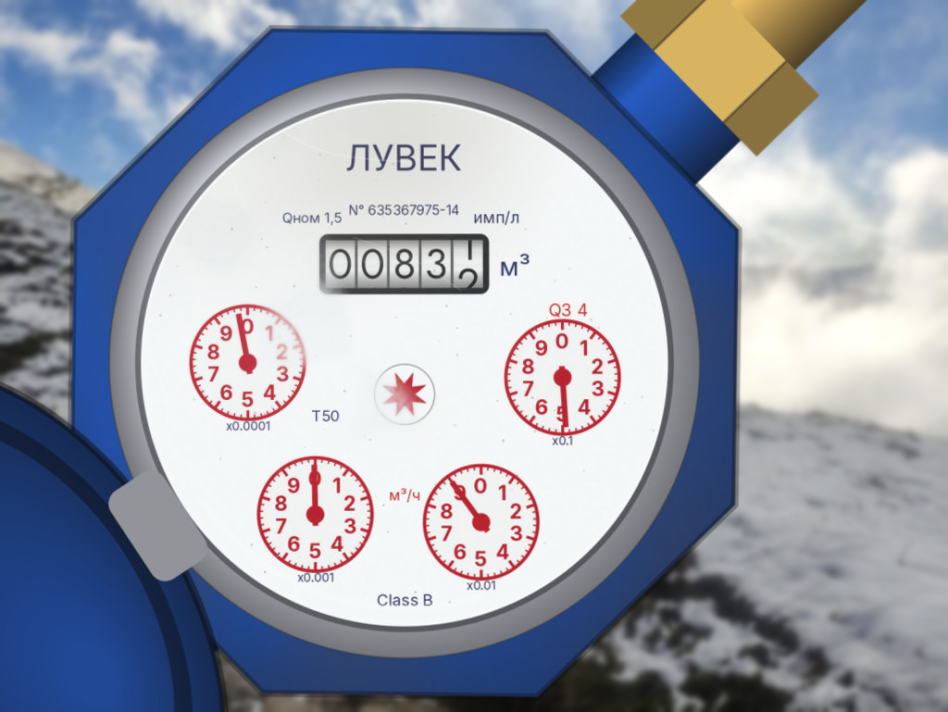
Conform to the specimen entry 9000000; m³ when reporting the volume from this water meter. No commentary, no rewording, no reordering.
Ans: 831.4899; m³
